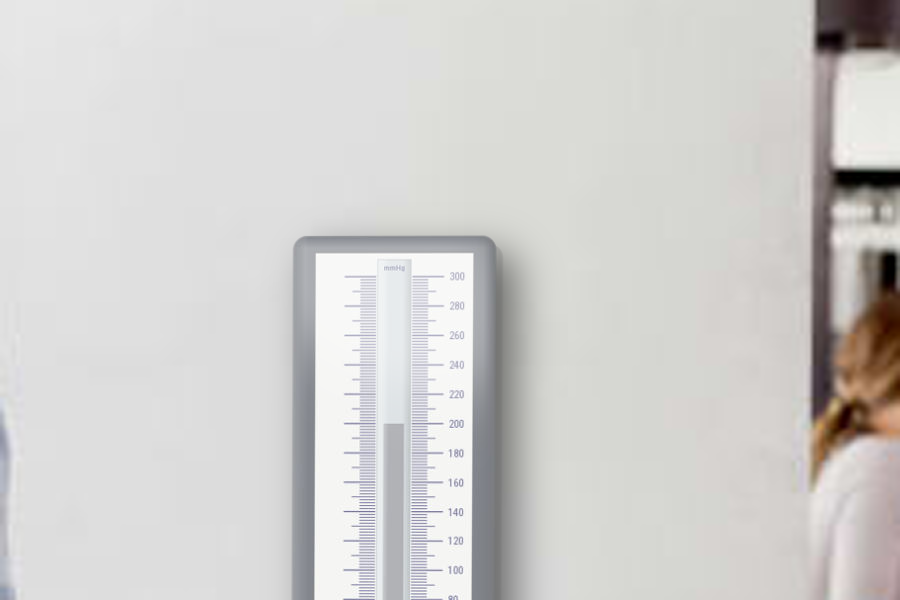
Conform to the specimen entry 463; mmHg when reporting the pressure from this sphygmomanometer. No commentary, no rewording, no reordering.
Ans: 200; mmHg
